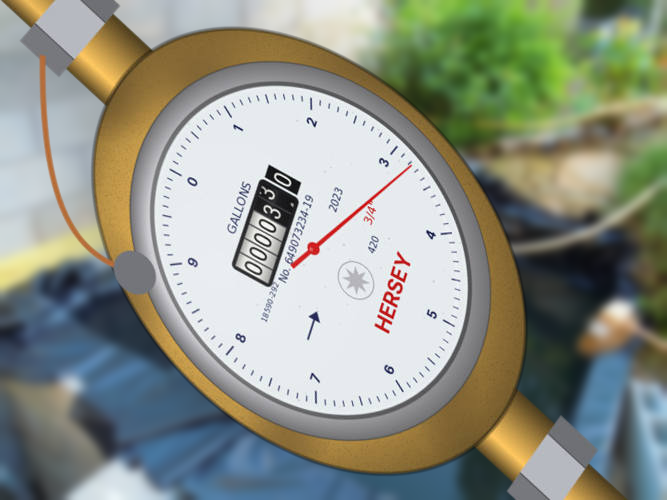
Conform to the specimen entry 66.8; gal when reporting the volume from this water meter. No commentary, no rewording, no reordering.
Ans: 333.2; gal
